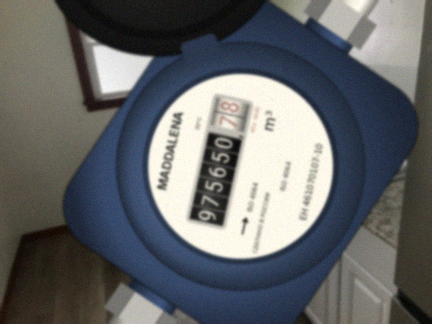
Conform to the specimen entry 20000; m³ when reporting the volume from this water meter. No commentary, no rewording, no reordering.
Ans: 975650.78; m³
